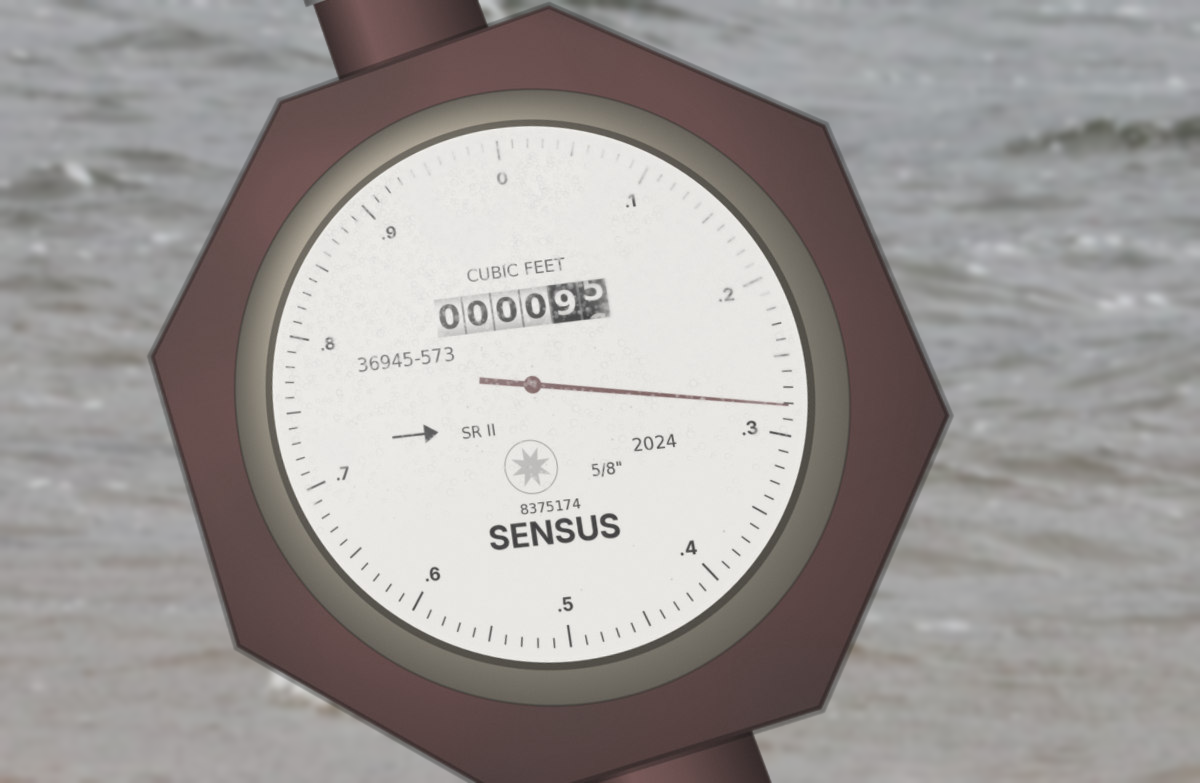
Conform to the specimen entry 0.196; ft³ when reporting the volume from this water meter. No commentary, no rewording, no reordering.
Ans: 95.28; ft³
